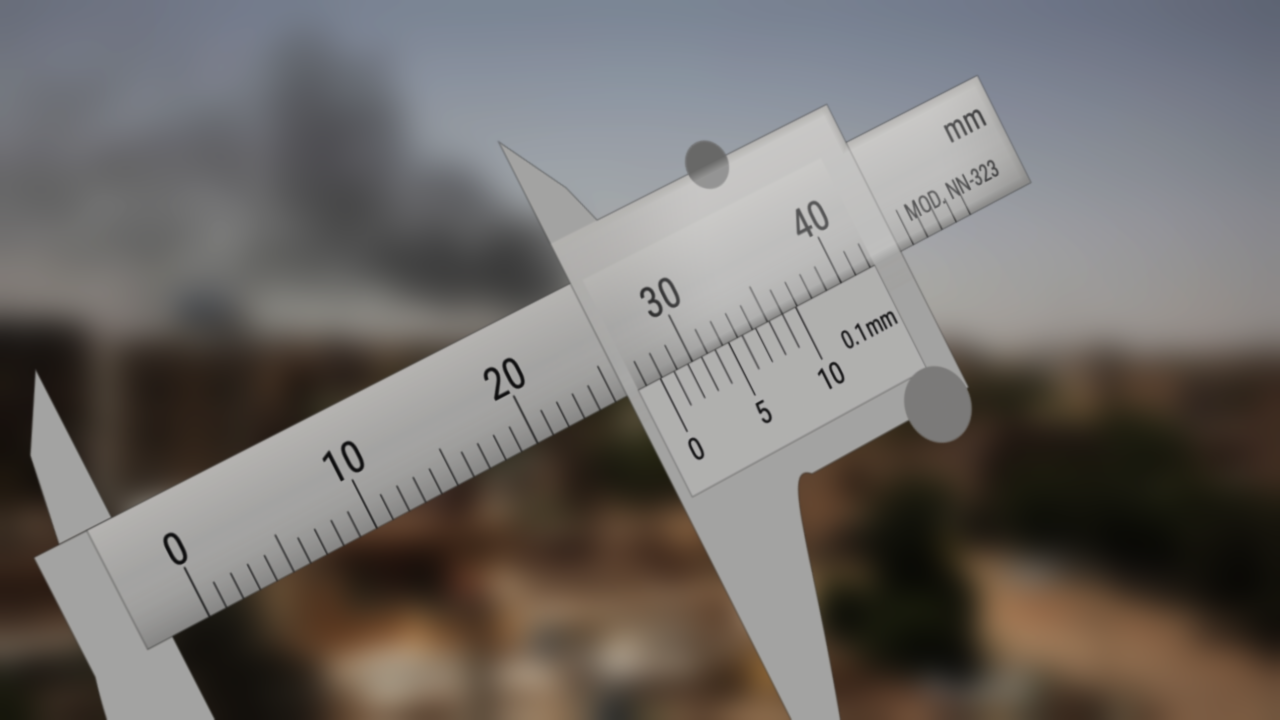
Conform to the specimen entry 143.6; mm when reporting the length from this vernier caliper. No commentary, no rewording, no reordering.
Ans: 27.9; mm
